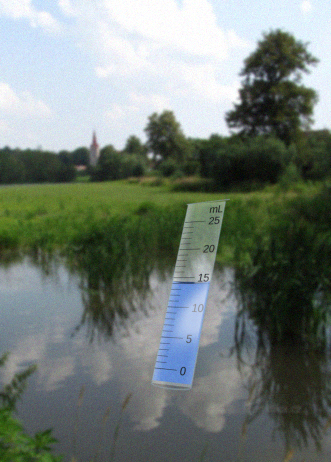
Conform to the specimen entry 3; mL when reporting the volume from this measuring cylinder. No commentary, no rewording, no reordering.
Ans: 14; mL
